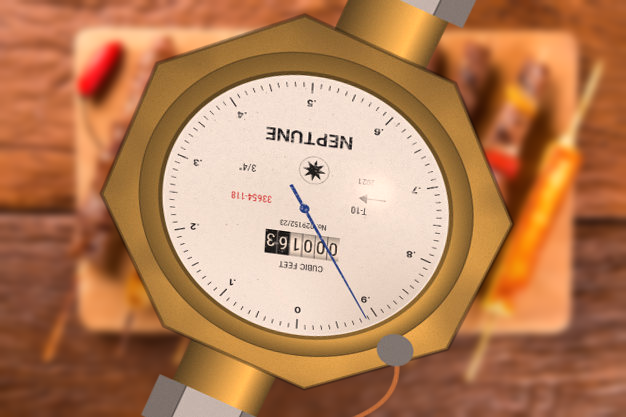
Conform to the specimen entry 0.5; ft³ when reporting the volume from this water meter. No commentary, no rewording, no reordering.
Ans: 162.91; ft³
